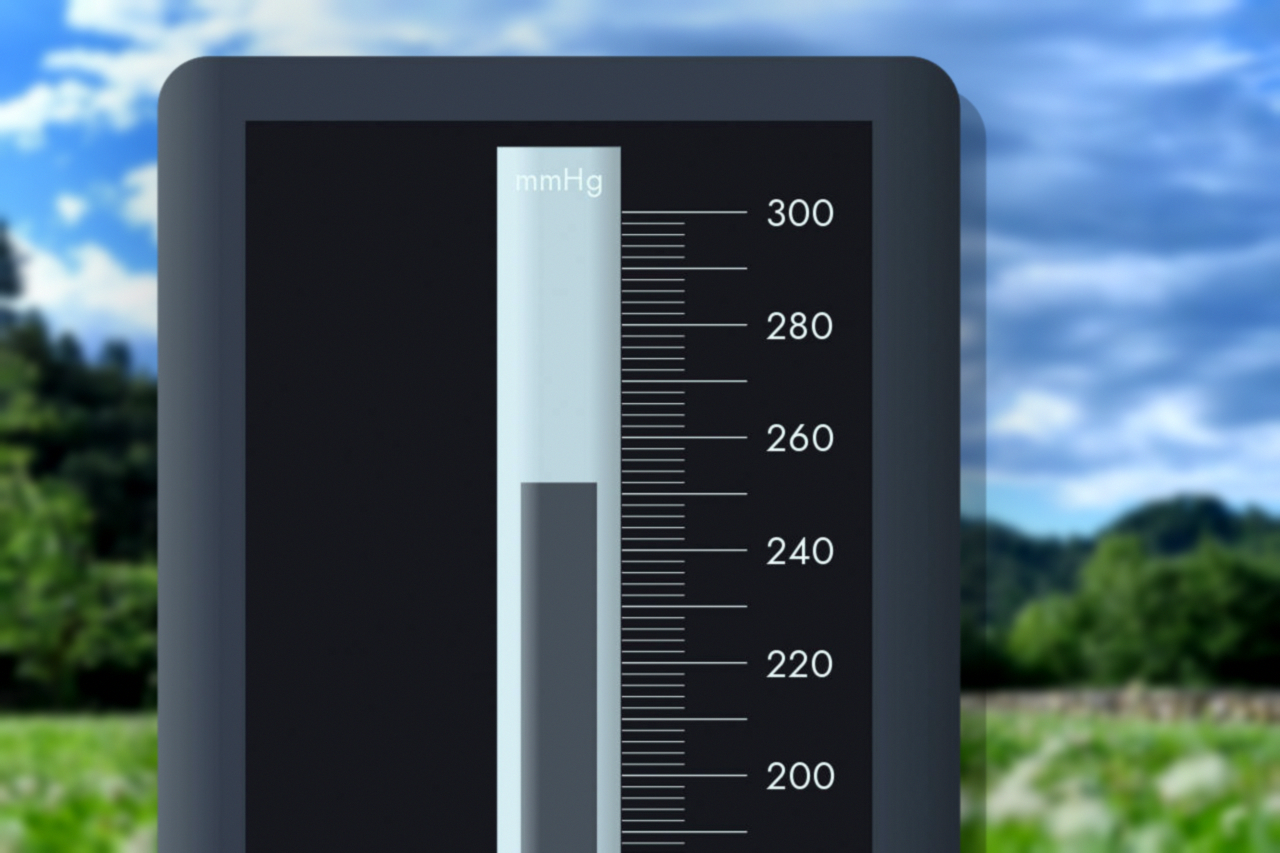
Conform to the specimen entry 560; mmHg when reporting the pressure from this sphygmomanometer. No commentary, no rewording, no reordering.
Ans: 252; mmHg
